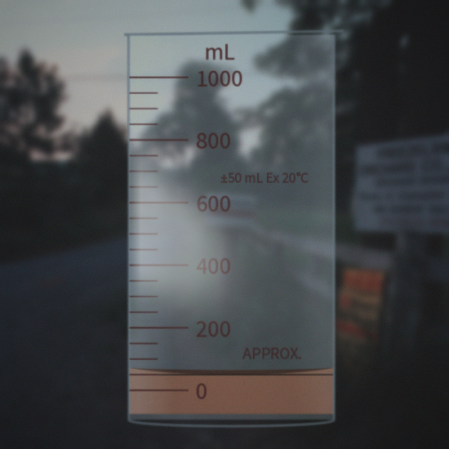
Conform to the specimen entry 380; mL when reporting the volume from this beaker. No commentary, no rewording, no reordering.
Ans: 50; mL
